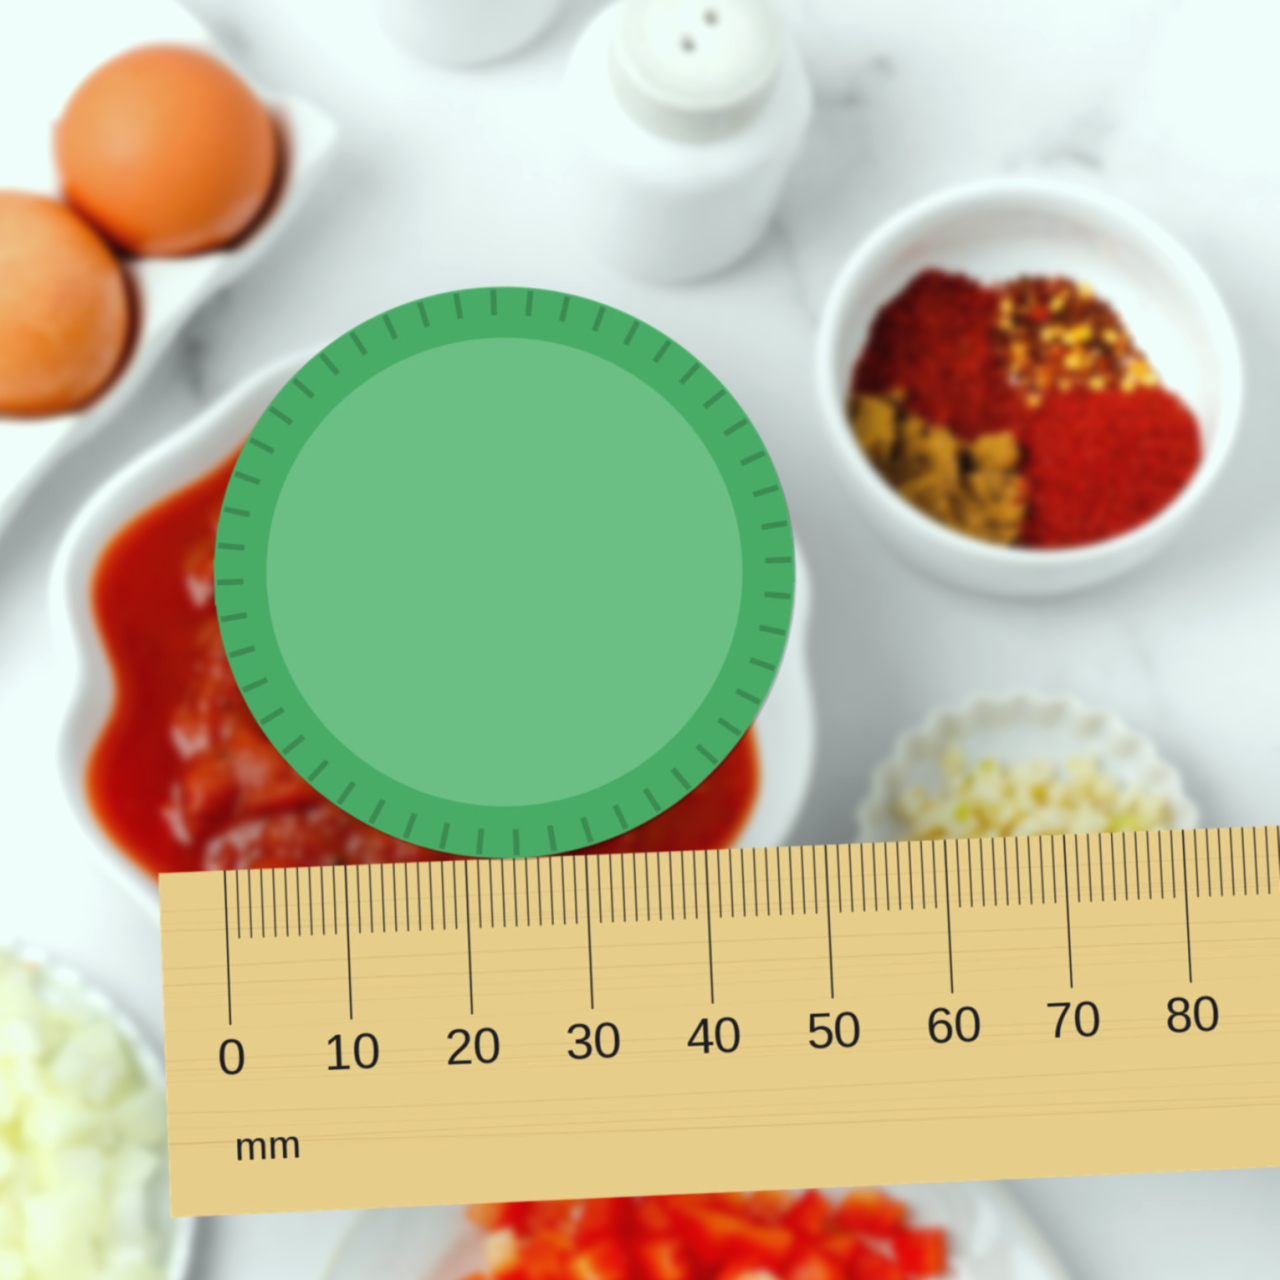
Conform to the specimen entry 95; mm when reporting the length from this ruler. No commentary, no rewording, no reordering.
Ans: 48.5; mm
